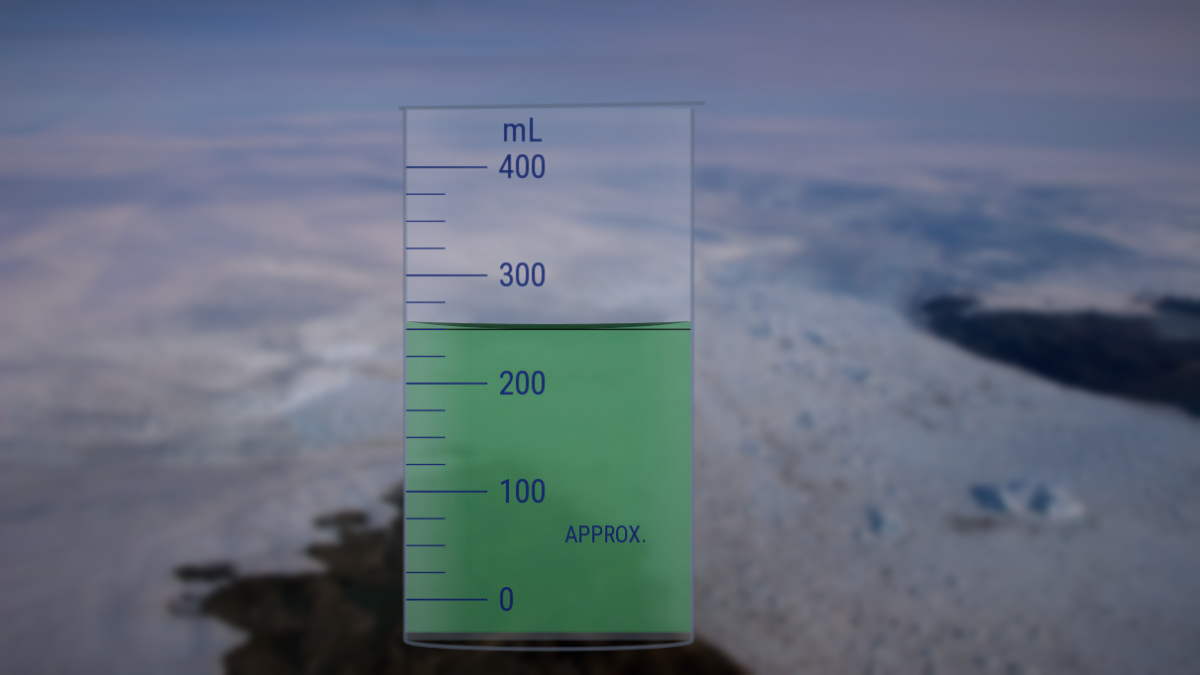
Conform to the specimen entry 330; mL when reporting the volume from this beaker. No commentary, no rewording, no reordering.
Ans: 250; mL
